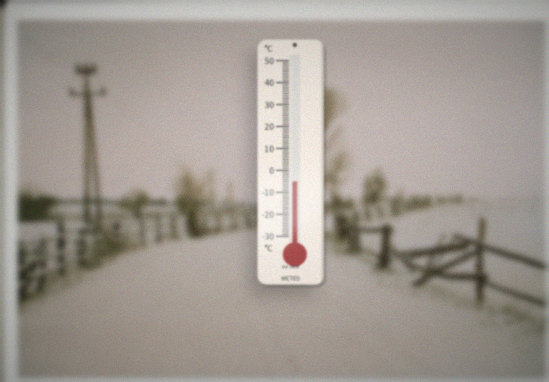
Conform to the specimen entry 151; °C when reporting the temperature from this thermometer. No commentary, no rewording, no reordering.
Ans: -5; °C
